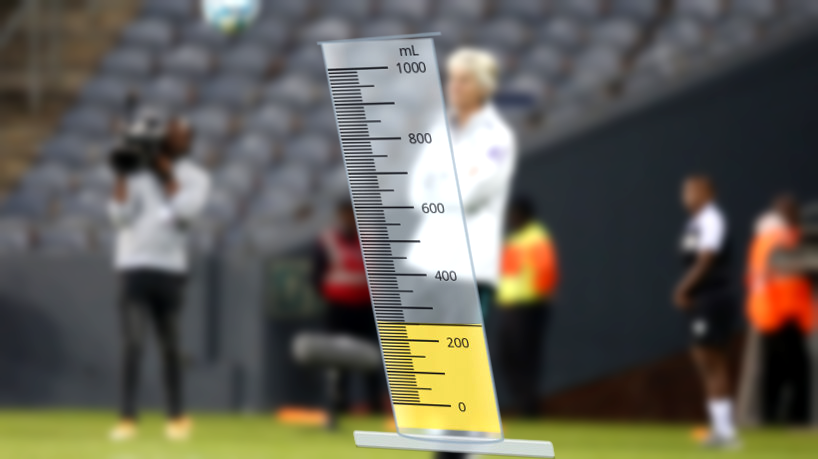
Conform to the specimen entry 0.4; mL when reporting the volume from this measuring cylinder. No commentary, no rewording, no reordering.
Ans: 250; mL
